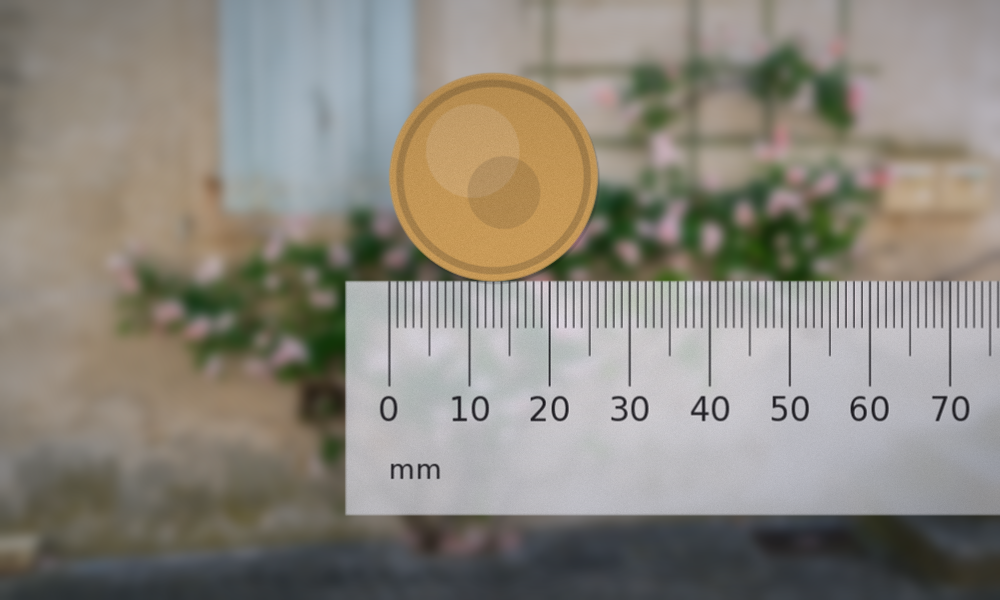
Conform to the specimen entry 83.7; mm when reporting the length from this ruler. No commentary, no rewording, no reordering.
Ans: 26; mm
